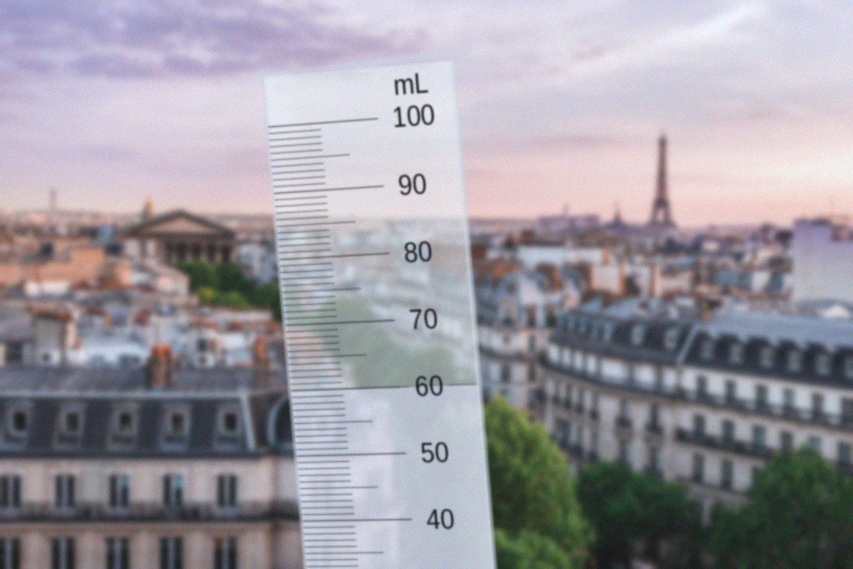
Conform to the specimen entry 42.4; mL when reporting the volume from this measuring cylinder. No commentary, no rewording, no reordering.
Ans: 60; mL
